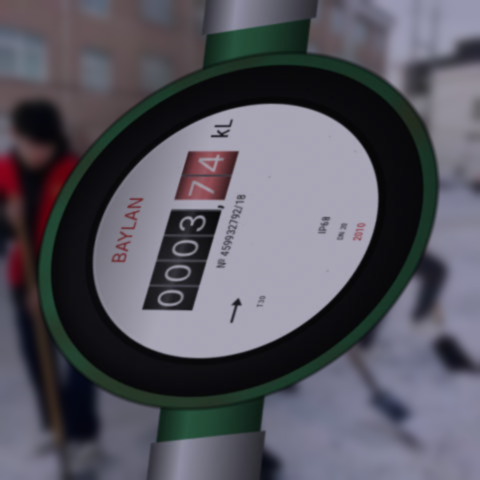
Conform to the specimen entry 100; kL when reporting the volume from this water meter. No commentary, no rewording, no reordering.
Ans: 3.74; kL
